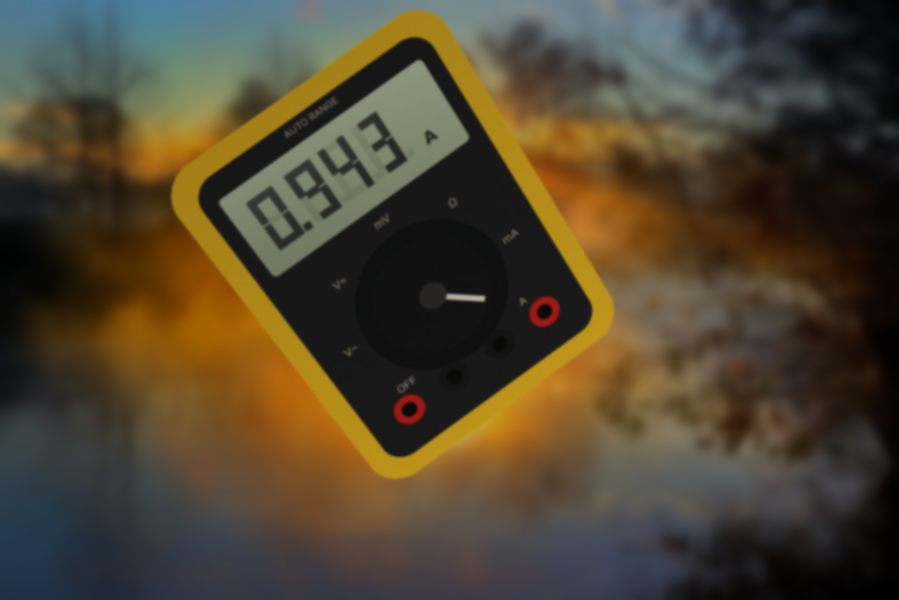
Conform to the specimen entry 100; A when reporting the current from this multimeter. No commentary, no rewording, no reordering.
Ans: 0.943; A
